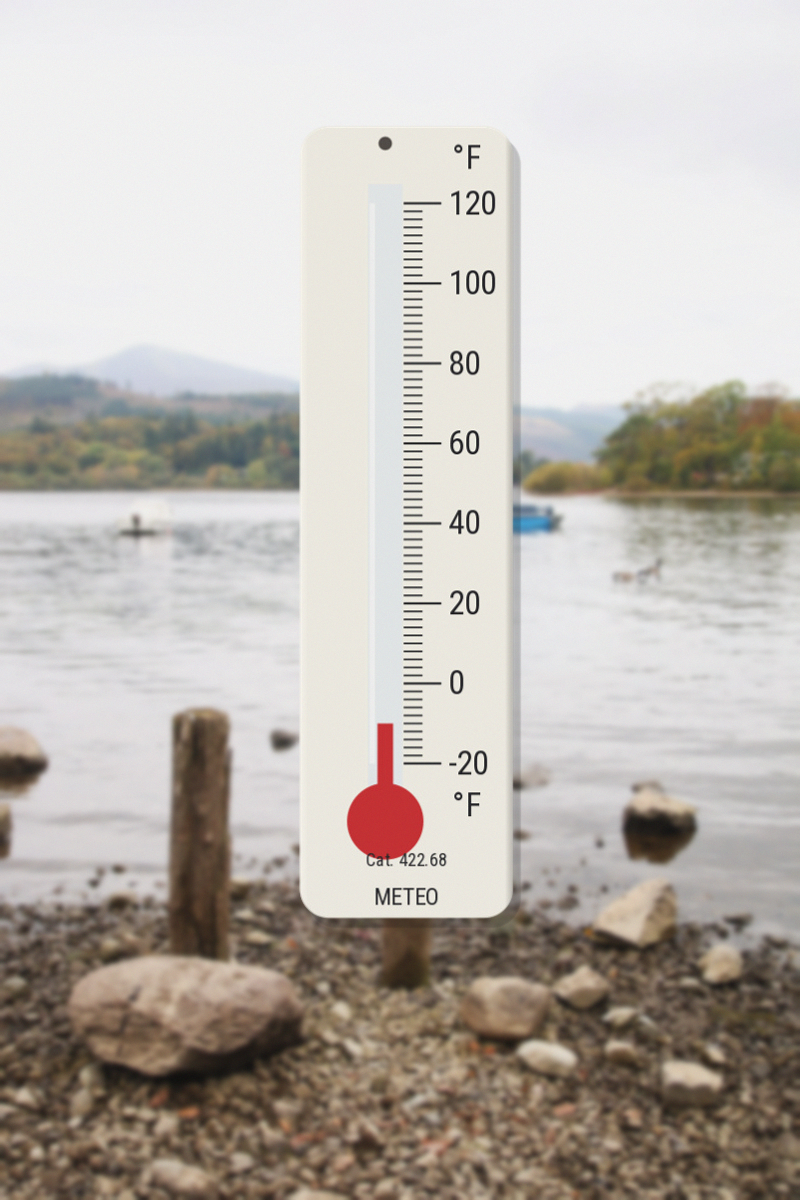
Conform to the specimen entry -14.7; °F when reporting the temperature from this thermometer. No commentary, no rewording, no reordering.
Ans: -10; °F
